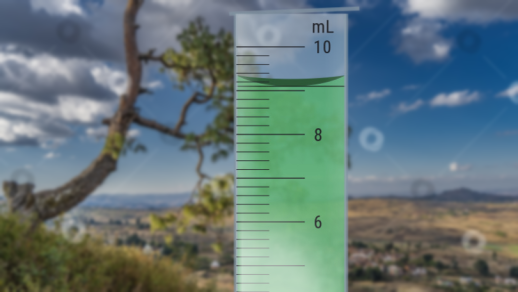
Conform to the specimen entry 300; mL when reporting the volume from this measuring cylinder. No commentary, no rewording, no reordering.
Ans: 9.1; mL
